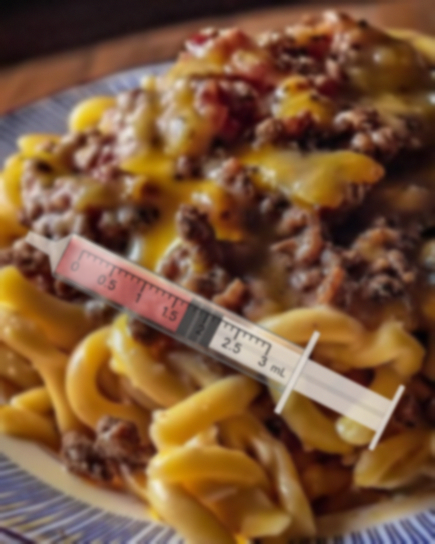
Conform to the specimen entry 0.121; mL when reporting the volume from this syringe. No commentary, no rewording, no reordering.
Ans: 1.7; mL
